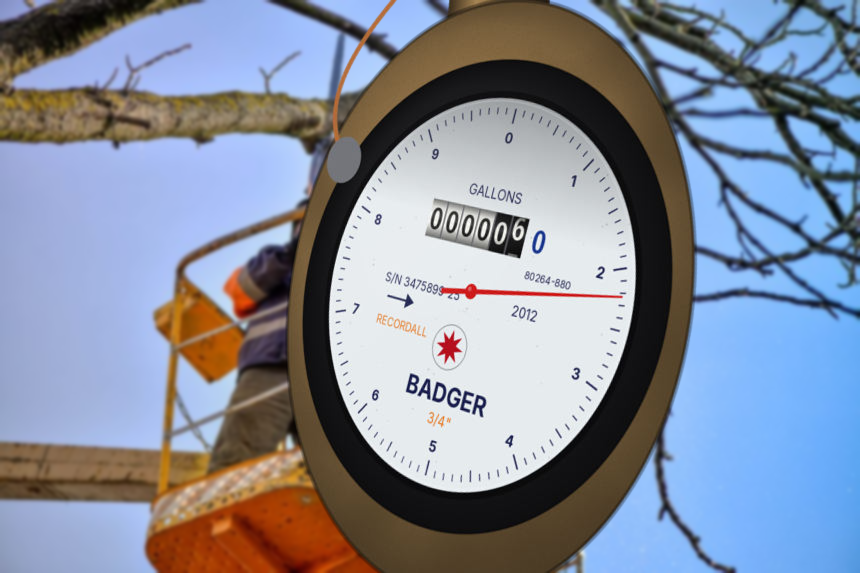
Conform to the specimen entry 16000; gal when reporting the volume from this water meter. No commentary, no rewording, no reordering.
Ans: 62.2; gal
